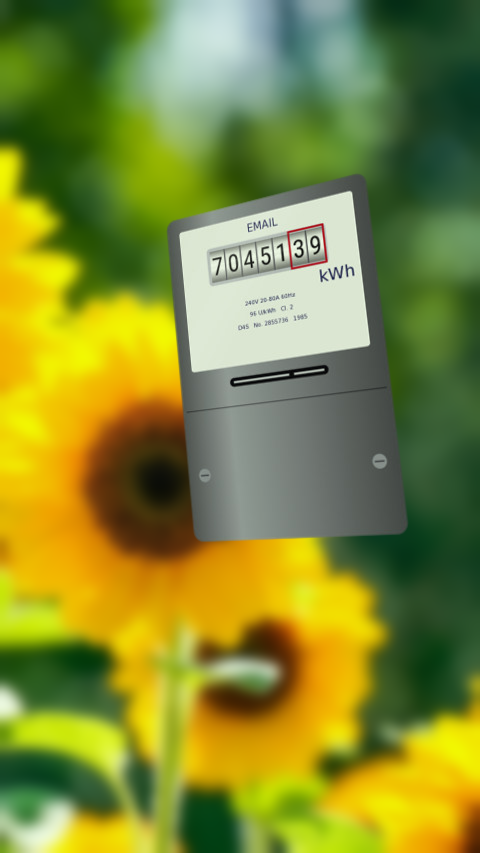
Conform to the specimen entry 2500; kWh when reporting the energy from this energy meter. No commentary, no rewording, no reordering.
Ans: 70451.39; kWh
